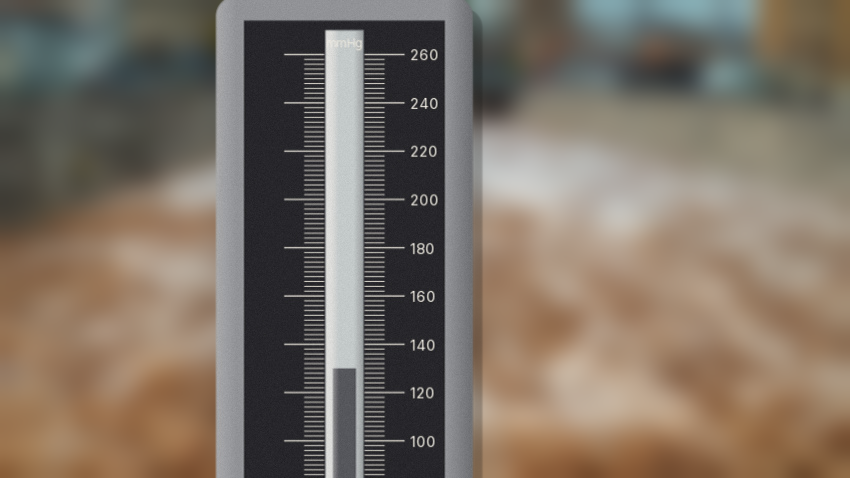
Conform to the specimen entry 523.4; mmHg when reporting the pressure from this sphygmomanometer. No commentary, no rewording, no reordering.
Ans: 130; mmHg
